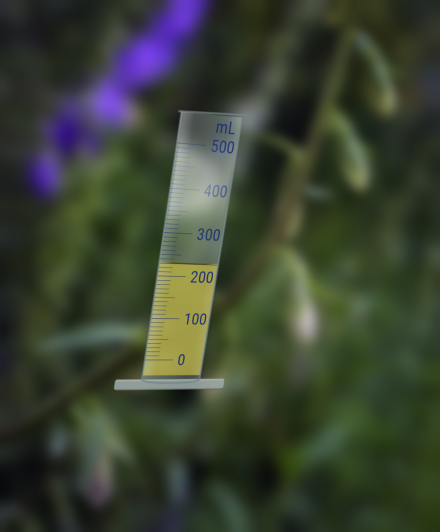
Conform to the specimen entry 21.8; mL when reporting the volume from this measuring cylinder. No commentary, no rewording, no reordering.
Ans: 230; mL
